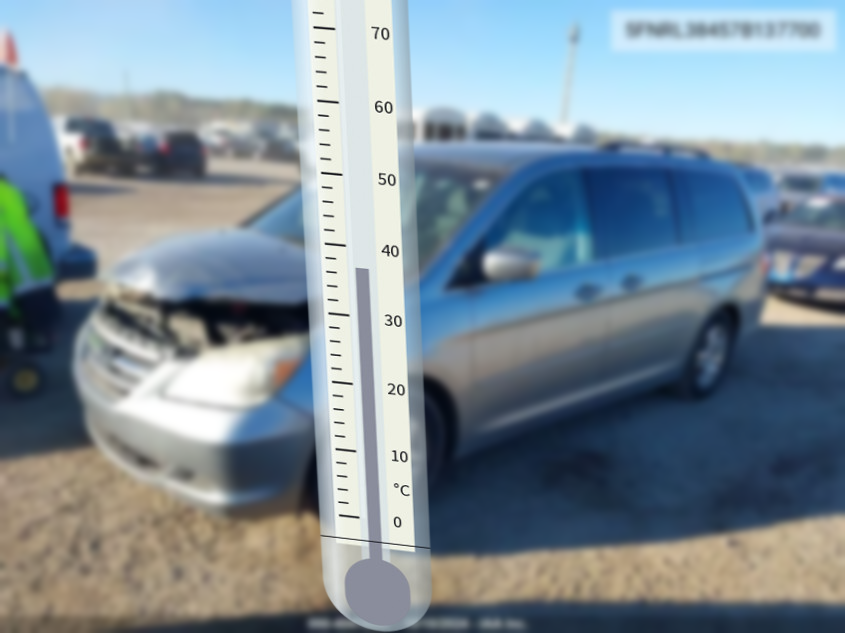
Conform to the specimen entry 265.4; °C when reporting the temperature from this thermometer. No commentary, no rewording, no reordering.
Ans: 37; °C
